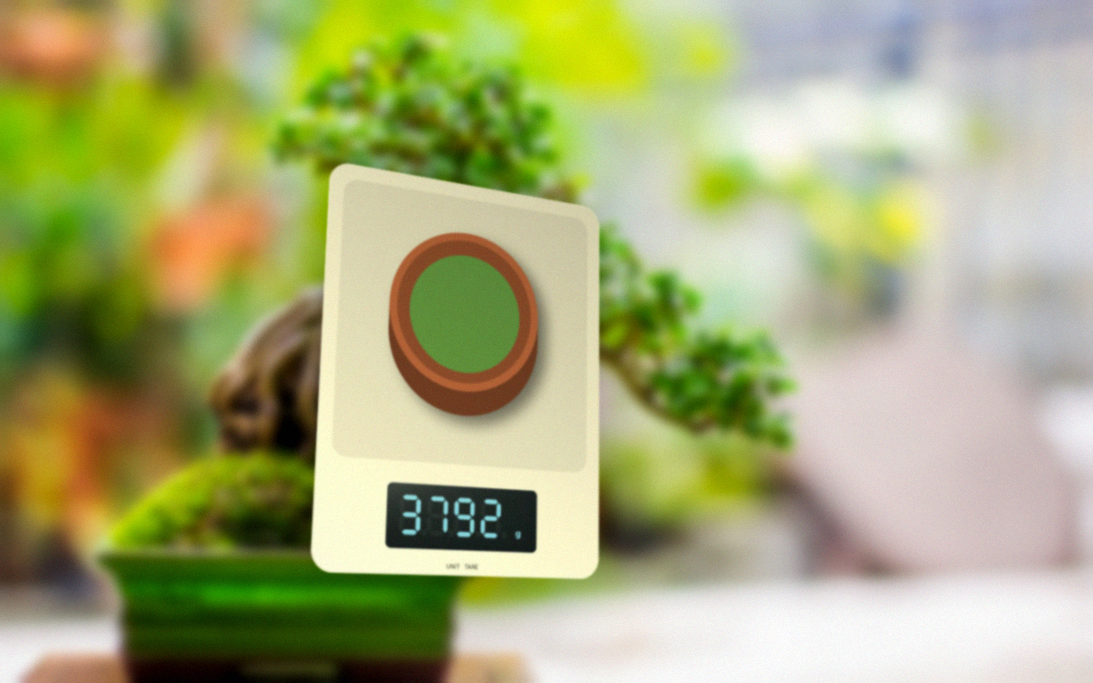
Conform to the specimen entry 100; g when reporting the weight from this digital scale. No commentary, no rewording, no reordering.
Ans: 3792; g
